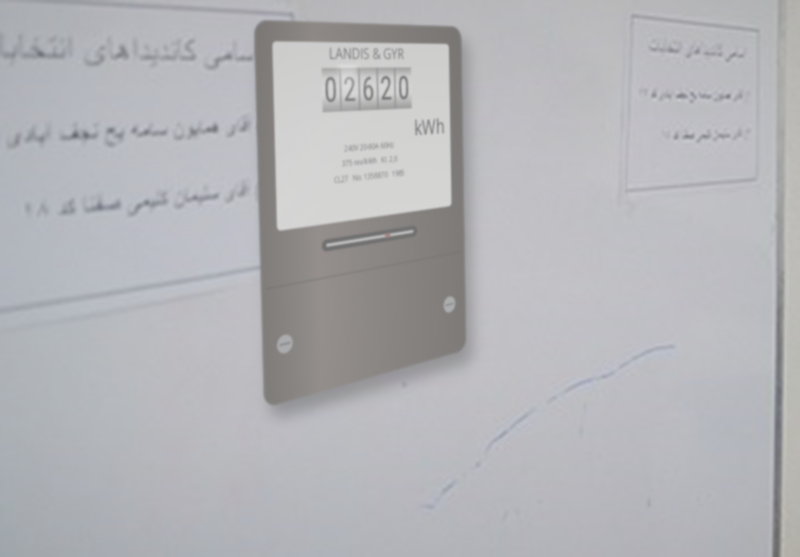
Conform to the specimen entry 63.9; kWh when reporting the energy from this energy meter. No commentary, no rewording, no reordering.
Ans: 2620; kWh
